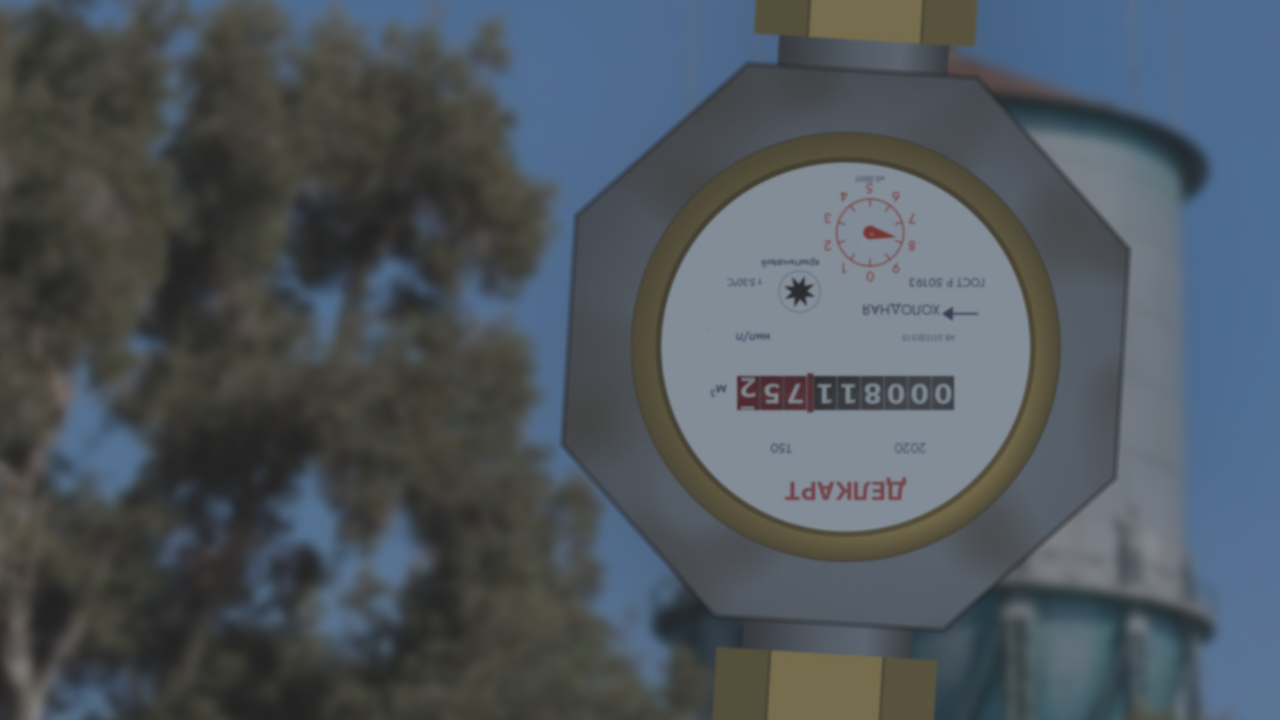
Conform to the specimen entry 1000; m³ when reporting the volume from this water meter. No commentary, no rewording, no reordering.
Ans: 811.7517; m³
